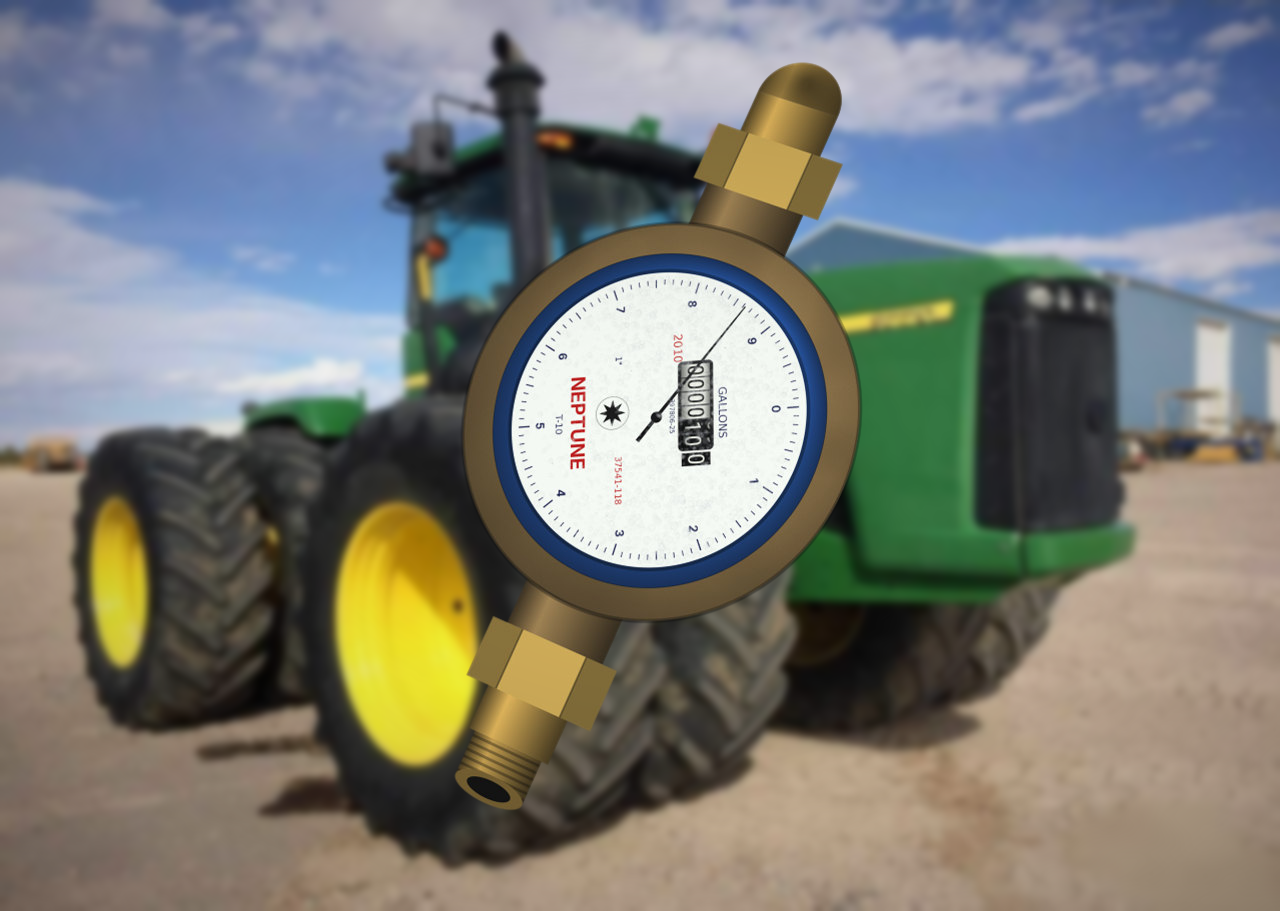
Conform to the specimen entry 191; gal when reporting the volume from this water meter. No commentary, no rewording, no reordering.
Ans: 98.6; gal
